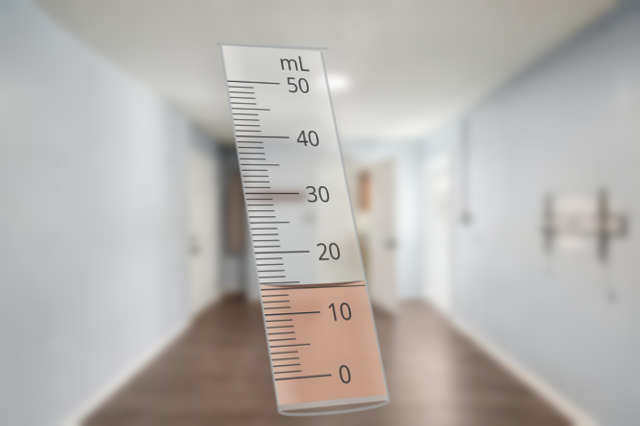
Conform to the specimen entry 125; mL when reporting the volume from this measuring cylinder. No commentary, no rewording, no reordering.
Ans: 14; mL
